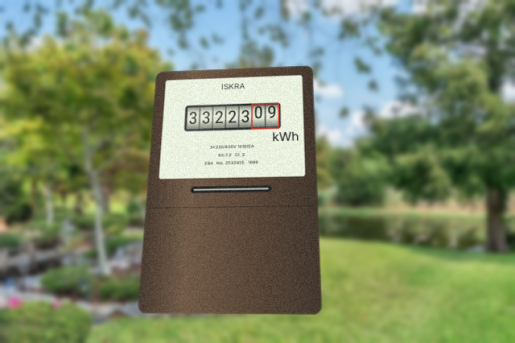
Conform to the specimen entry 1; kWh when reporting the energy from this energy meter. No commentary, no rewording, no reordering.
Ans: 33223.09; kWh
